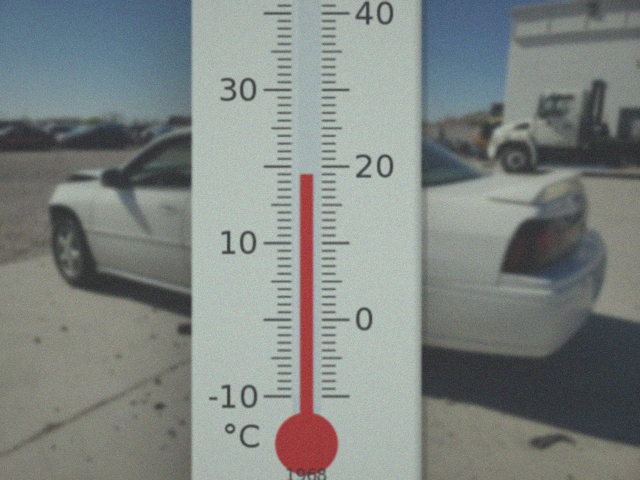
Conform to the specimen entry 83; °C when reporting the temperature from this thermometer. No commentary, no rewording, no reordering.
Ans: 19; °C
